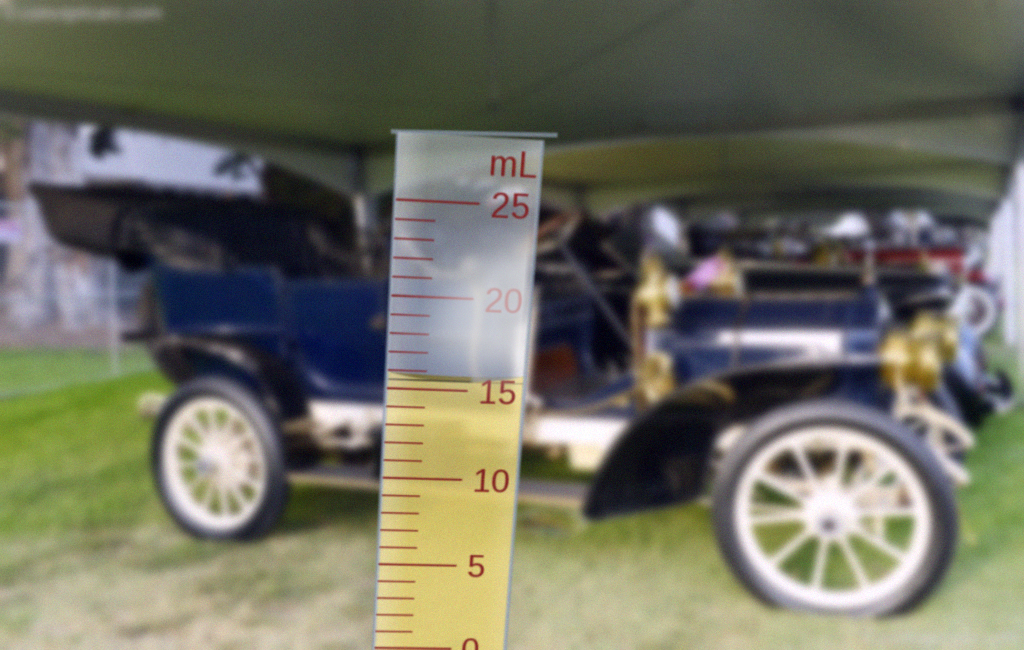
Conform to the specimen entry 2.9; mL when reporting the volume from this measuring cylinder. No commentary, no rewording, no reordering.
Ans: 15.5; mL
